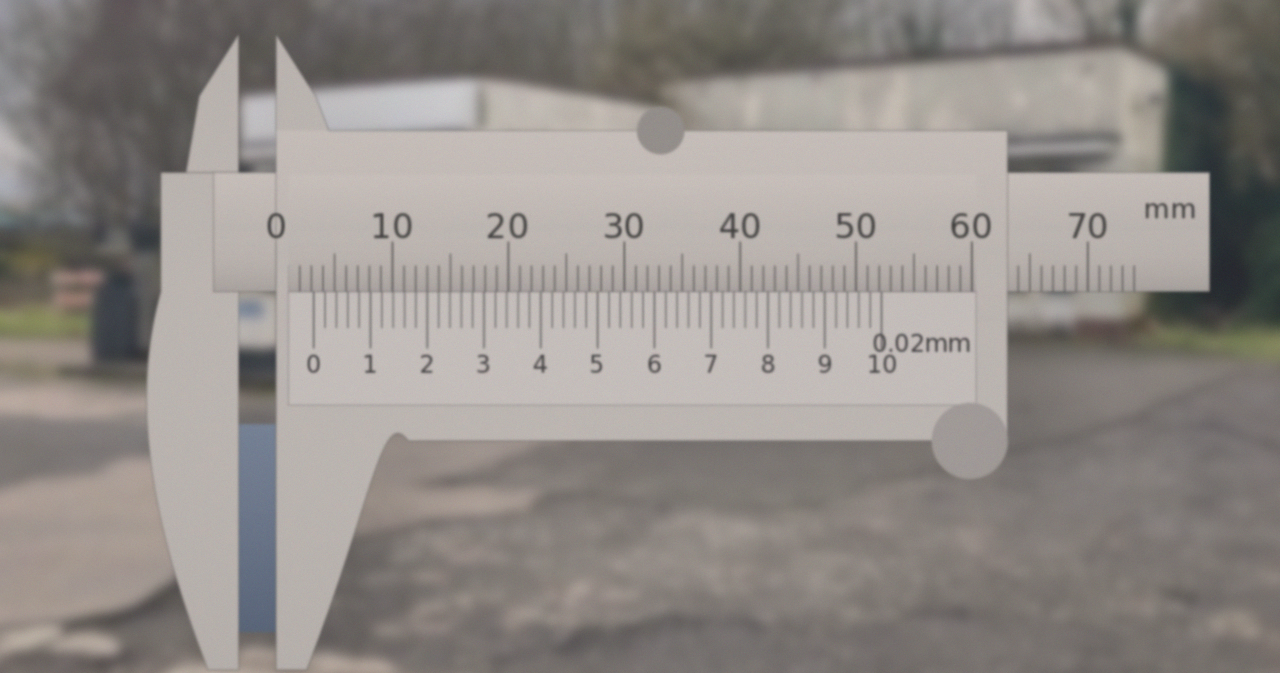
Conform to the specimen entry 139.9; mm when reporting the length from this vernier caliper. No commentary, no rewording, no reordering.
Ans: 3.2; mm
